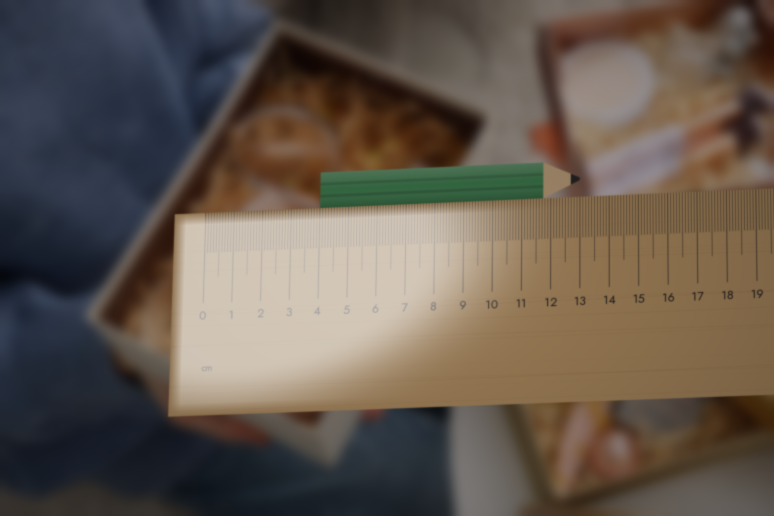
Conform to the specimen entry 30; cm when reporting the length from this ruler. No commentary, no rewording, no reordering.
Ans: 9; cm
